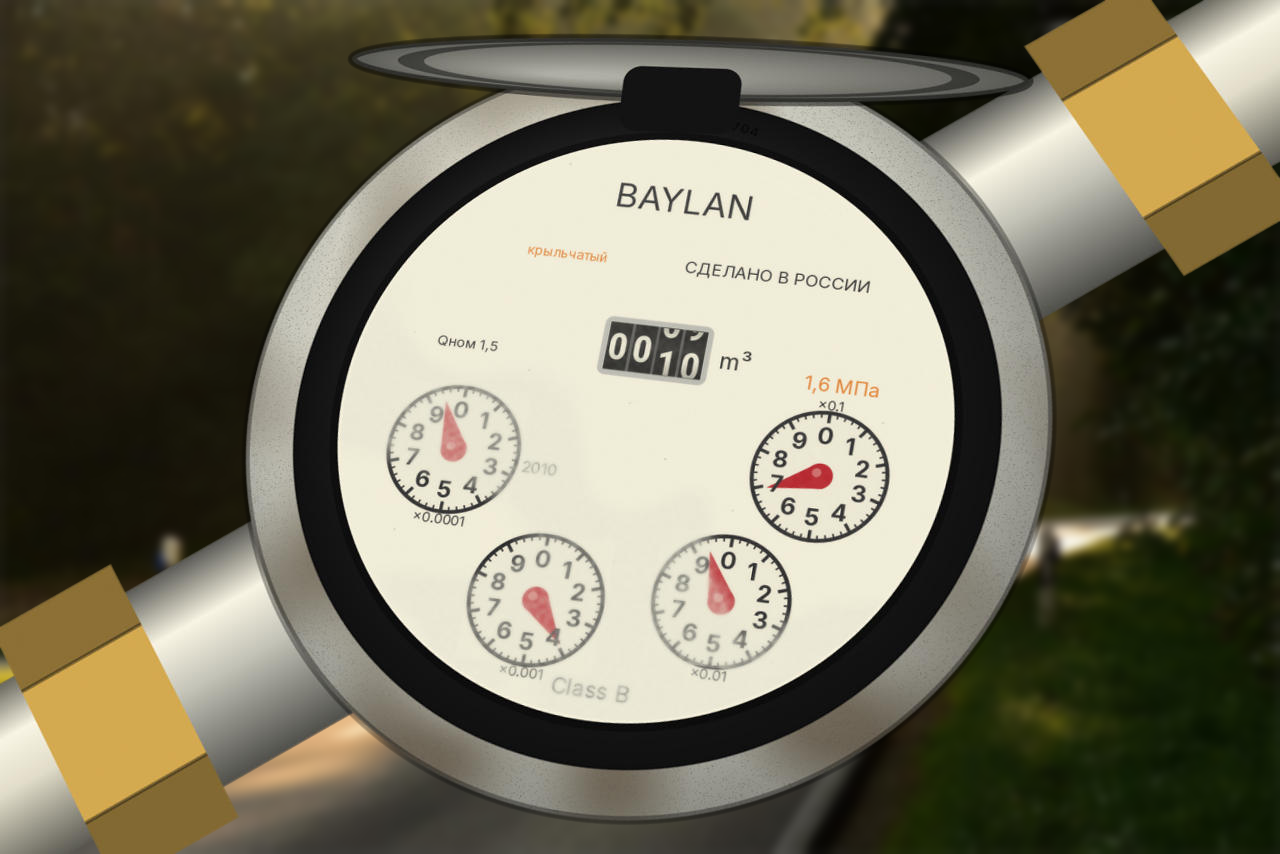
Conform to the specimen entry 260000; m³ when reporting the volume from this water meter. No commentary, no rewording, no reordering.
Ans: 9.6939; m³
